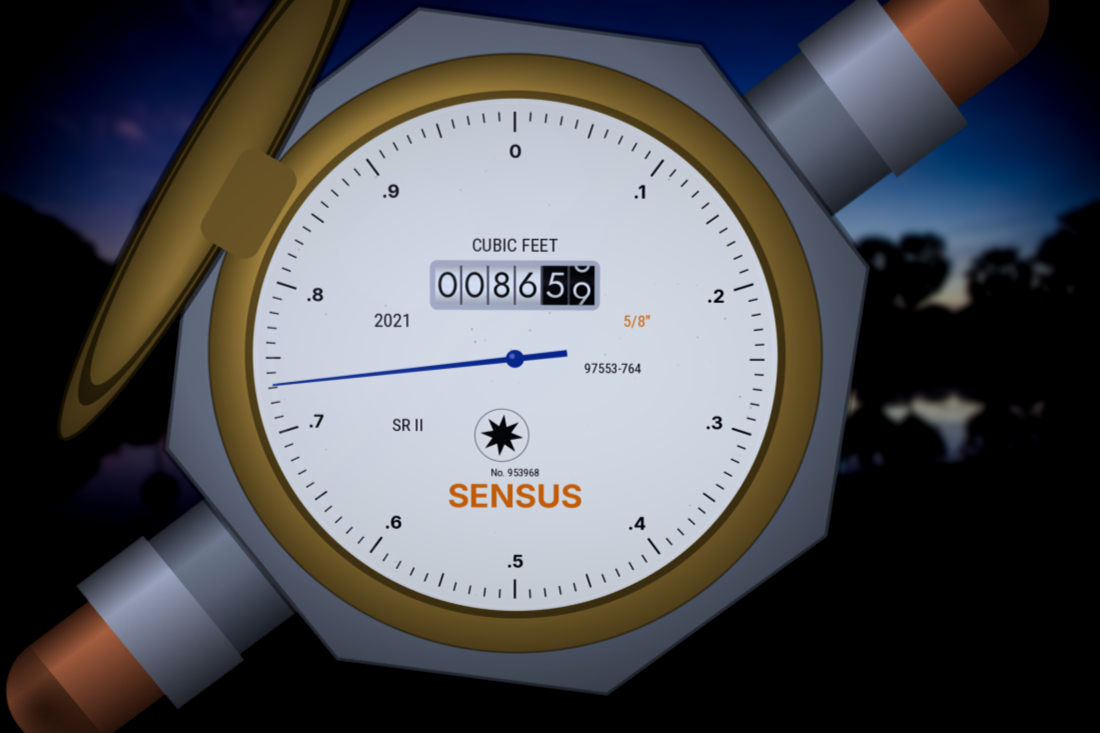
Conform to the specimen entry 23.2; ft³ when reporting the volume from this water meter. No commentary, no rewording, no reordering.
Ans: 8658.73; ft³
